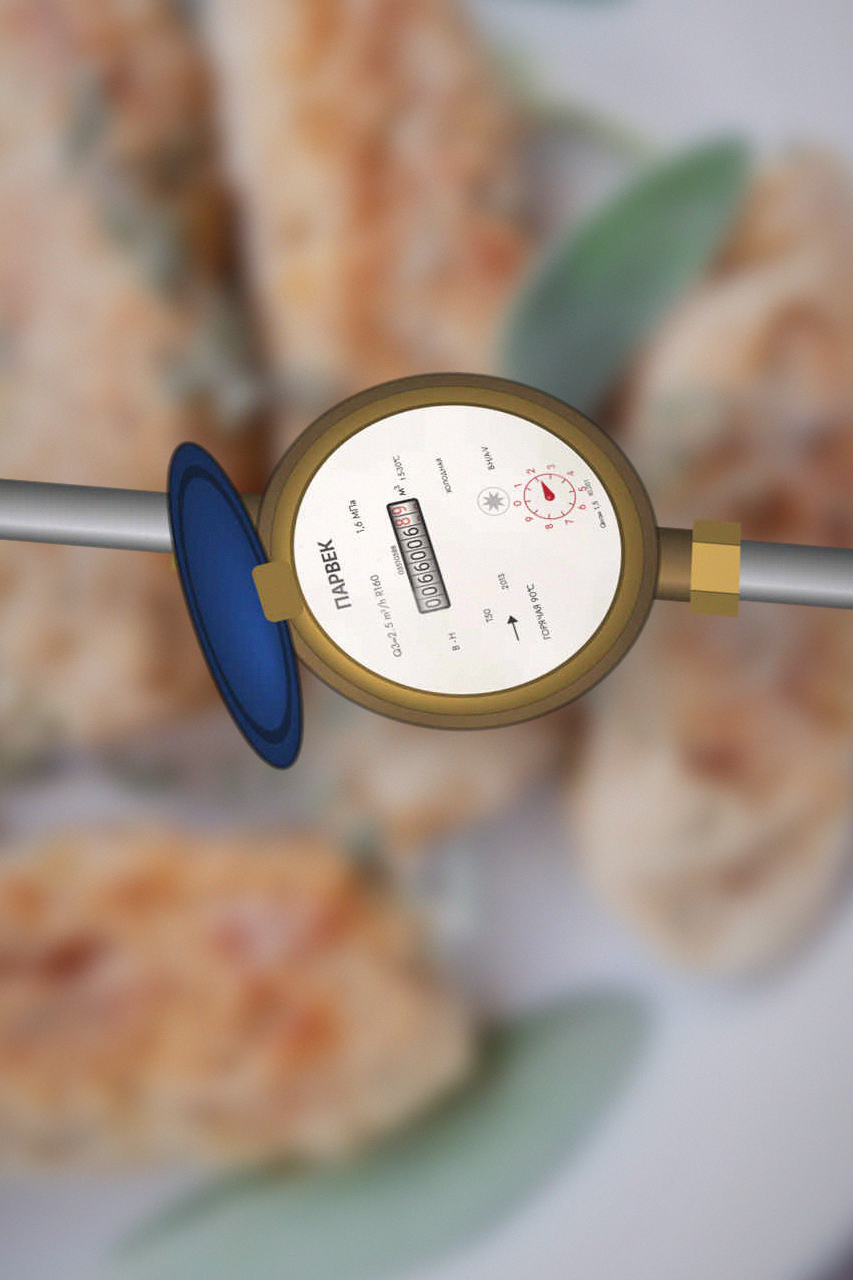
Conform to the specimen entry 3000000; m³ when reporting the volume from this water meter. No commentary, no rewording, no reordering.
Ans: 66006.892; m³
